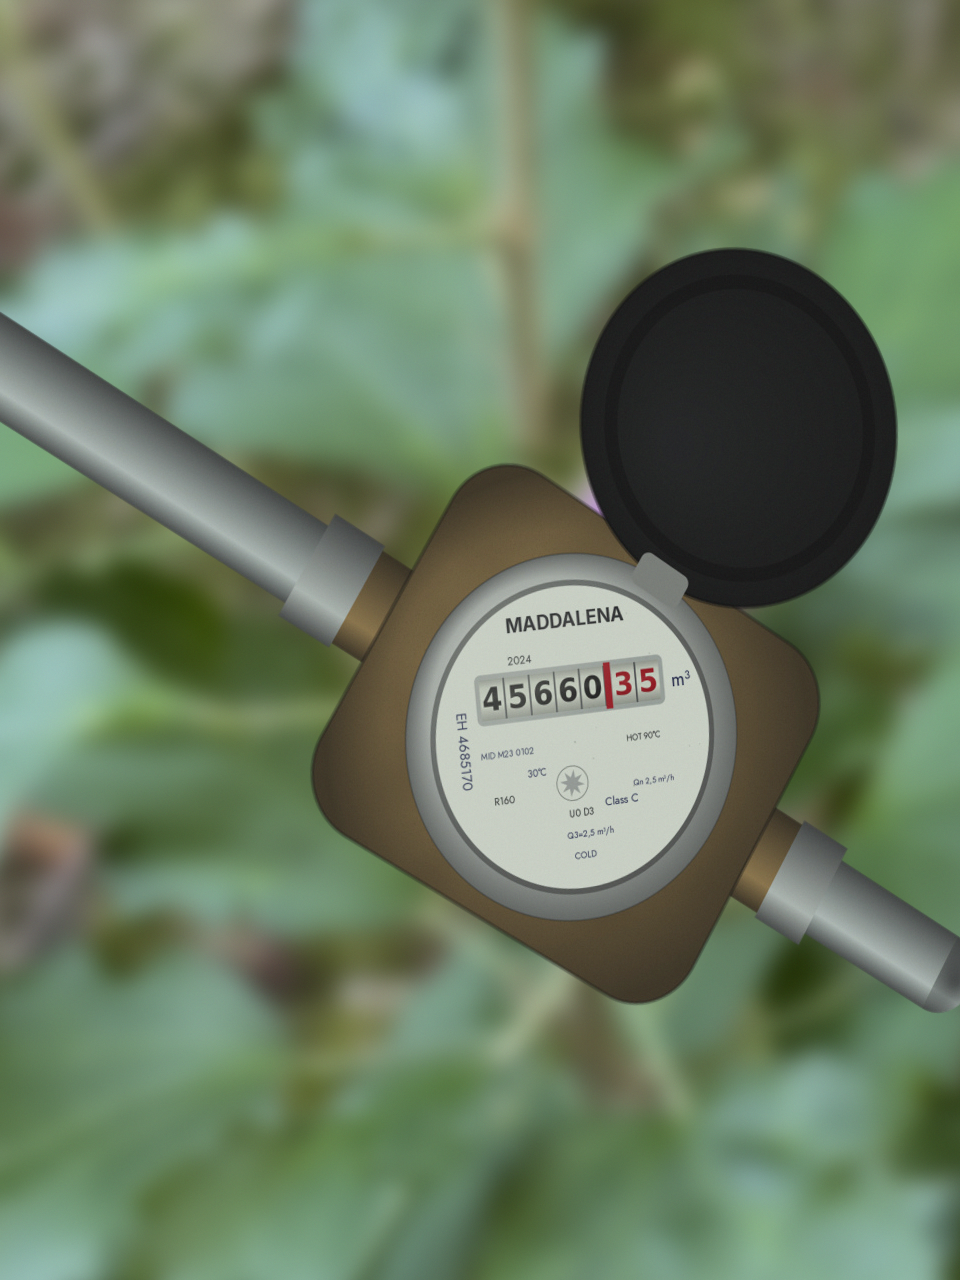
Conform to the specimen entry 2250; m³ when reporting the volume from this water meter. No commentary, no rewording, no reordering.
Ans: 45660.35; m³
